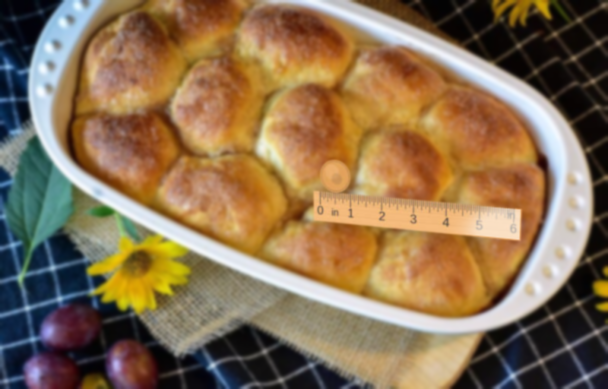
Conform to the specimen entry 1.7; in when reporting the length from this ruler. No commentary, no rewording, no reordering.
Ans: 1; in
